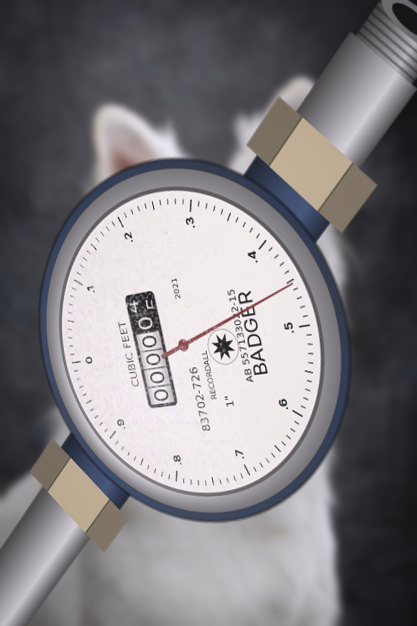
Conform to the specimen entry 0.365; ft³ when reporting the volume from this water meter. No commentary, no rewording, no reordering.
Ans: 4.45; ft³
